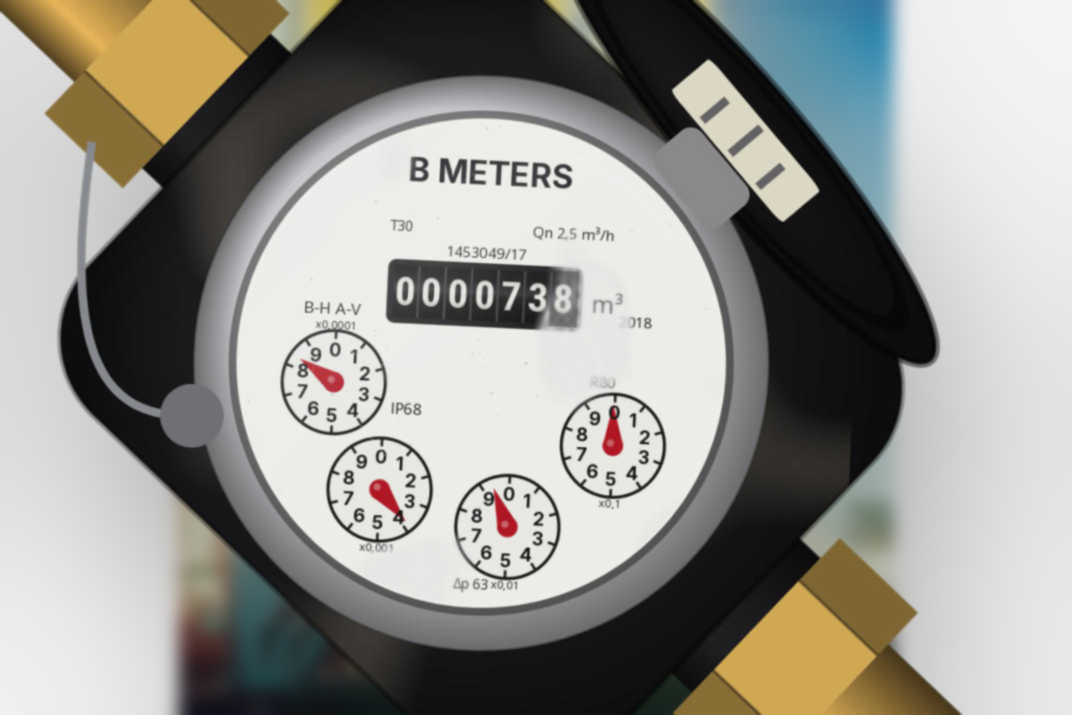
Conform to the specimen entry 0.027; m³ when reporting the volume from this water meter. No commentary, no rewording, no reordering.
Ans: 737.9938; m³
